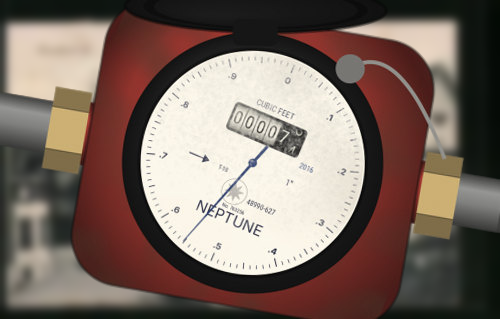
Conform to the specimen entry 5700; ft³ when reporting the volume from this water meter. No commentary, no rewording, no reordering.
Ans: 73.55; ft³
